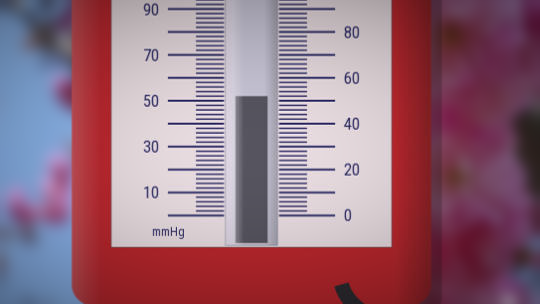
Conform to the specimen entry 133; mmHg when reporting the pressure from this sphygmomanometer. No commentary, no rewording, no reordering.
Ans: 52; mmHg
